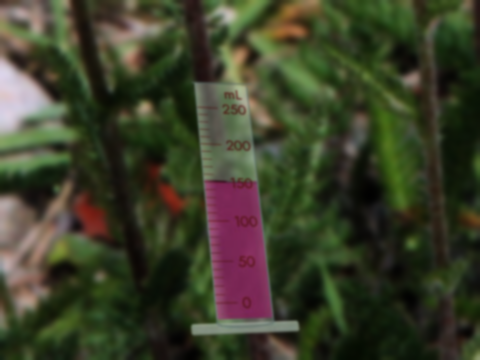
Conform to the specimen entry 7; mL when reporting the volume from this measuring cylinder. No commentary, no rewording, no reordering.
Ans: 150; mL
